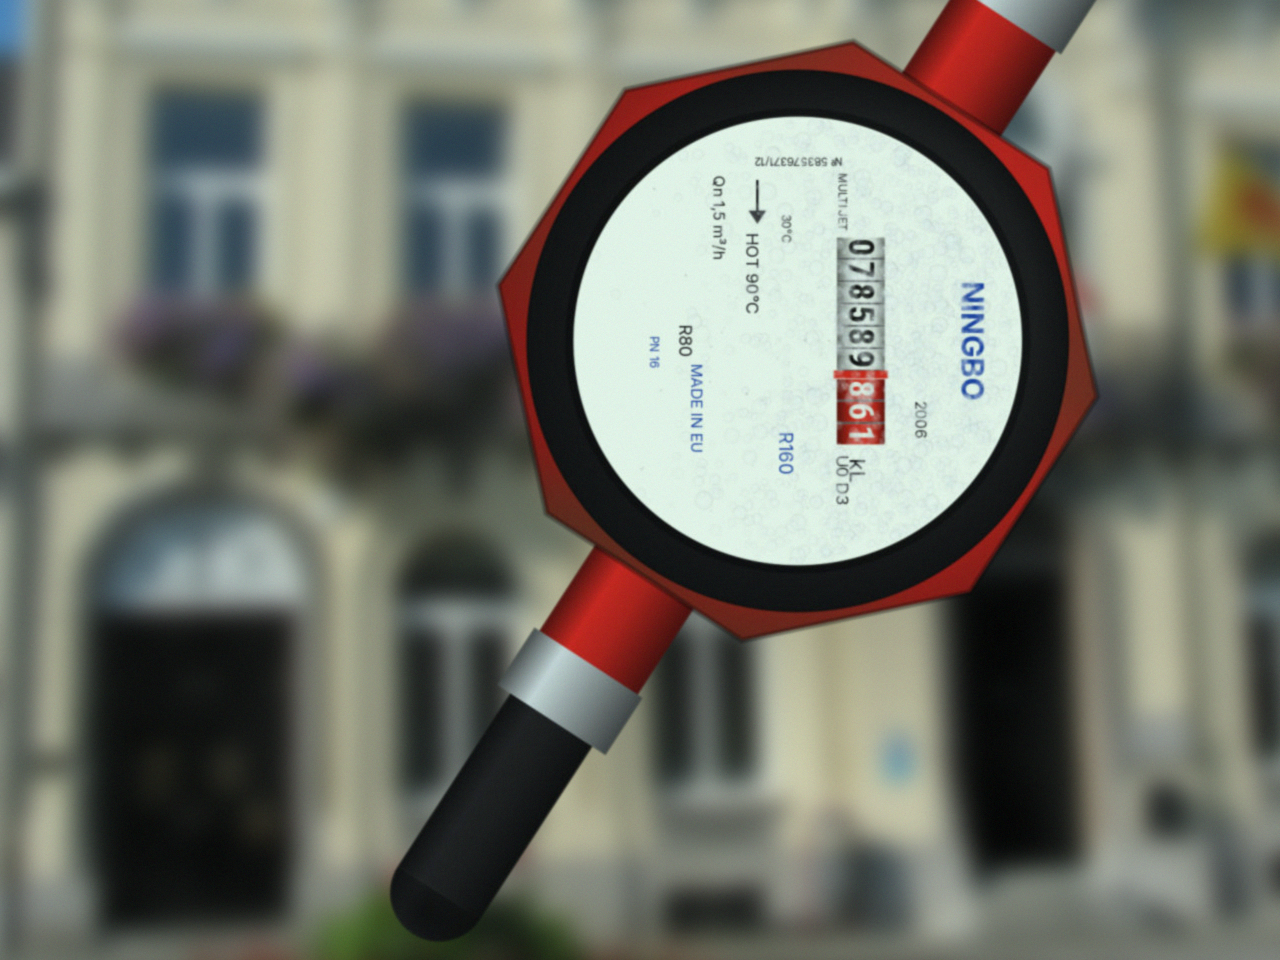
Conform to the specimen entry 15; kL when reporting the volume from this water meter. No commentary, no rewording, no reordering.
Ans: 78589.861; kL
